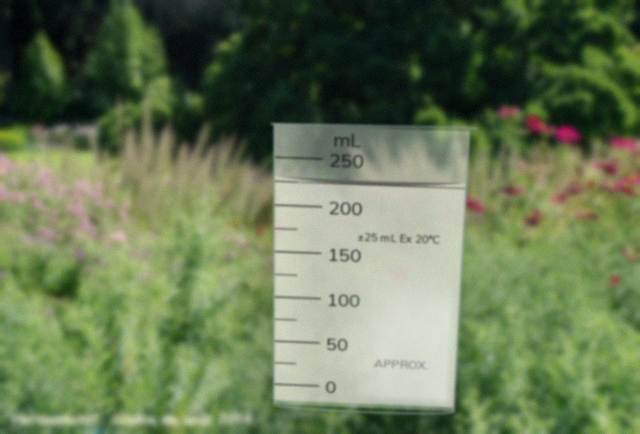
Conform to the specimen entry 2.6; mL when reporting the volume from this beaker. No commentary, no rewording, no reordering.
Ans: 225; mL
